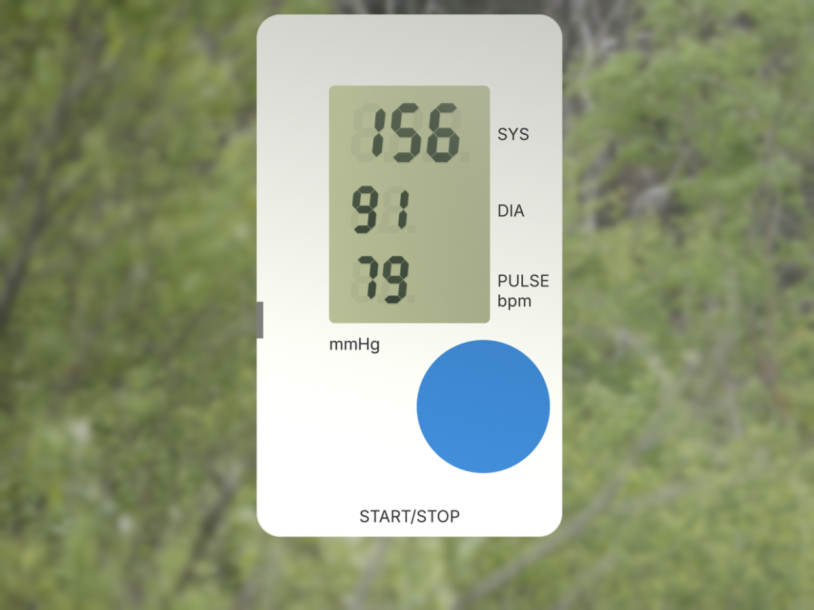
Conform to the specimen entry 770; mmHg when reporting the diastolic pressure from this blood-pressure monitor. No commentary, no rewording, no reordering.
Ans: 91; mmHg
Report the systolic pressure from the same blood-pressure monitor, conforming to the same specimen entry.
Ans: 156; mmHg
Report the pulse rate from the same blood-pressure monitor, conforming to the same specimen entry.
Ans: 79; bpm
